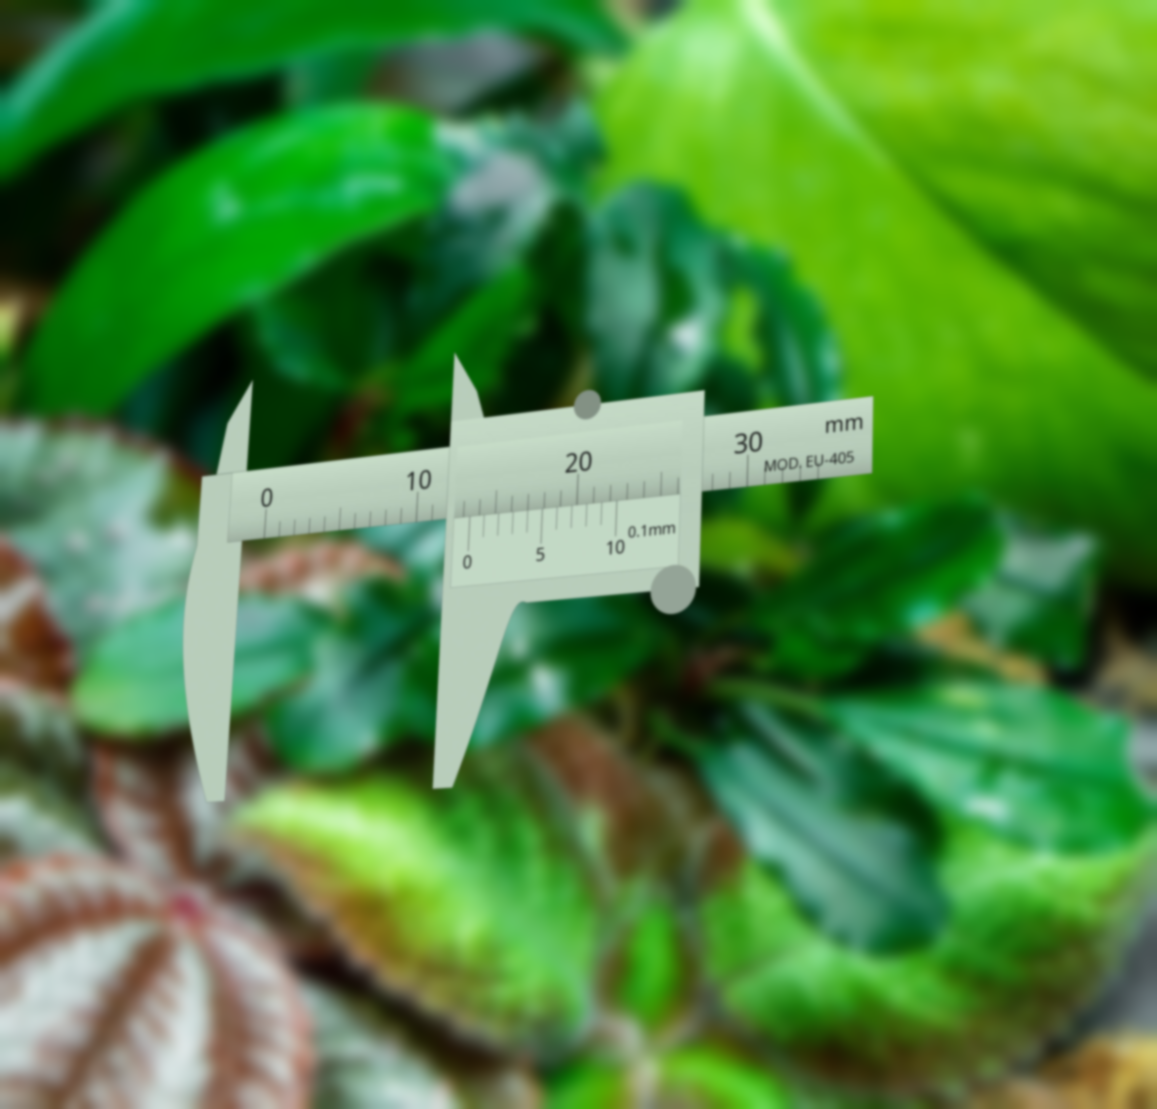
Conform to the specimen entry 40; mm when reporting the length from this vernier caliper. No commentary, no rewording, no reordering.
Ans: 13.4; mm
